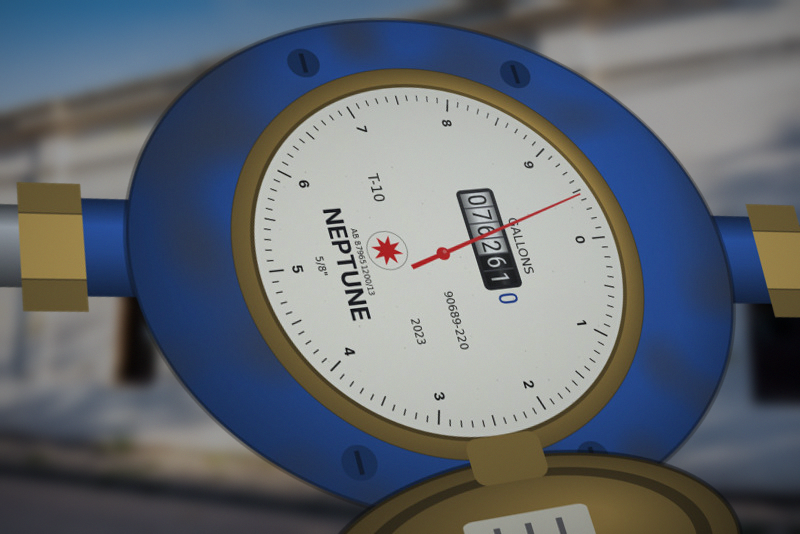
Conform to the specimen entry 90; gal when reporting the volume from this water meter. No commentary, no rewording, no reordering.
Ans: 762609.5; gal
